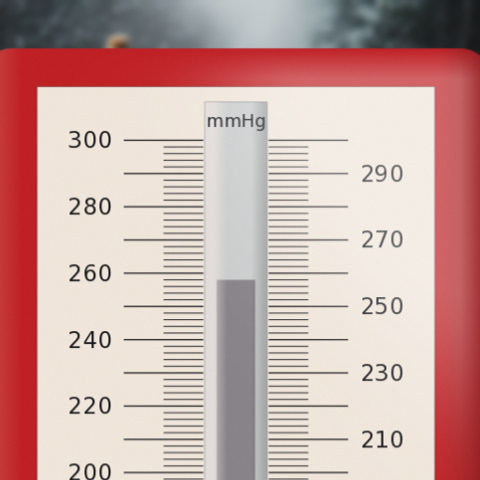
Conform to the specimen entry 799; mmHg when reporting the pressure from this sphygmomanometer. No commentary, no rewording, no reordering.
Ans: 258; mmHg
